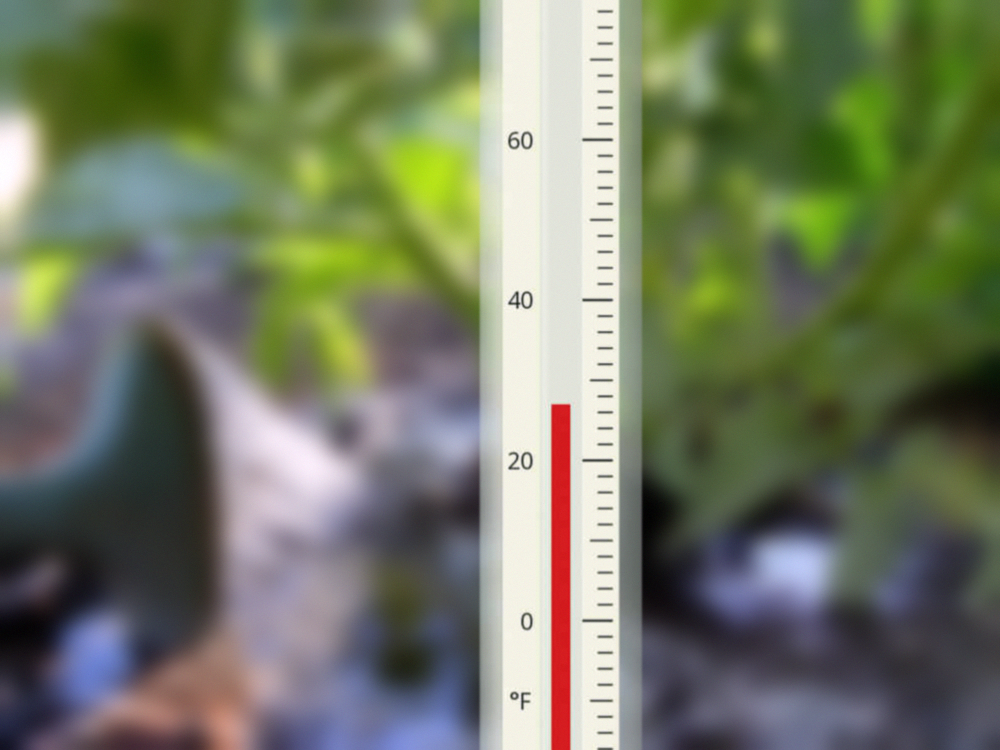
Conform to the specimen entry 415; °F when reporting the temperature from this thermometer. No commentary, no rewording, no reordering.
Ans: 27; °F
